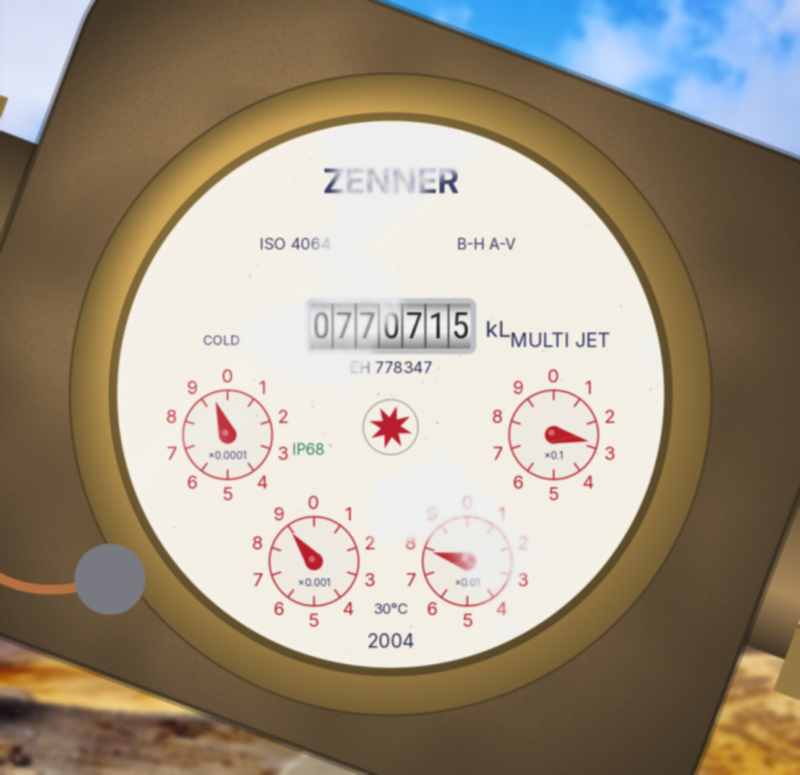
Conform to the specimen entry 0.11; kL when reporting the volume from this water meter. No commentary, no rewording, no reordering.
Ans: 770715.2789; kL
